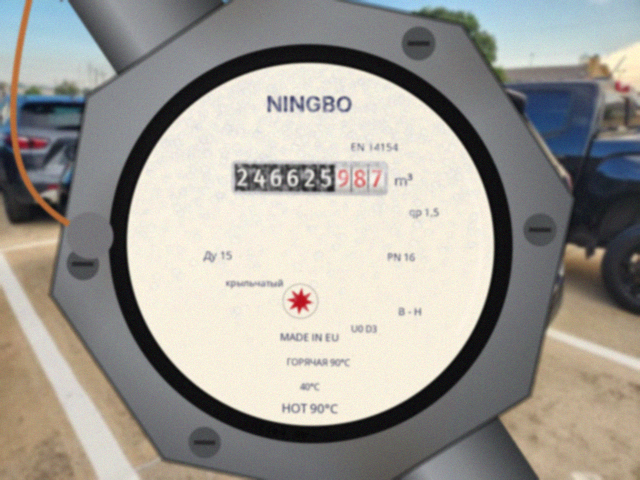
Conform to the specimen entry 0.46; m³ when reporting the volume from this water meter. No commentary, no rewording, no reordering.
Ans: 246625.987; m³
